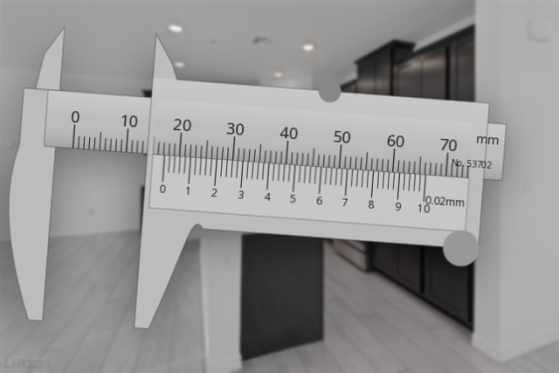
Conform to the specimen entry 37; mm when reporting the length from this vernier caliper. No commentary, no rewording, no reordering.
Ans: 17.2; mm
